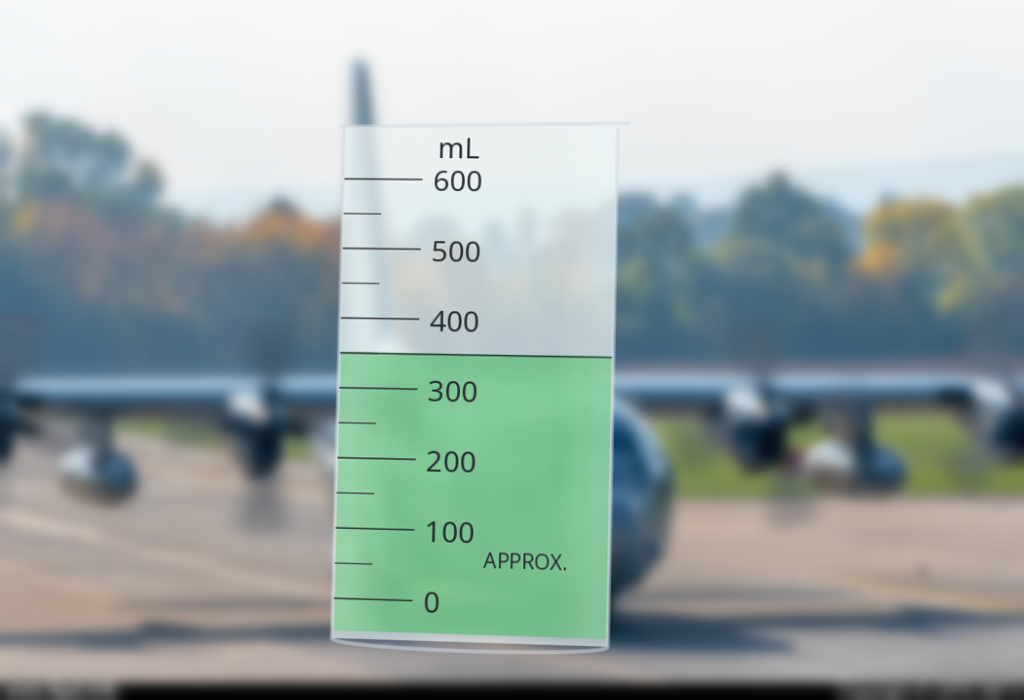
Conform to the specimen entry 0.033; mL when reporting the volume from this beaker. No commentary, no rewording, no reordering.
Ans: 350; mL
